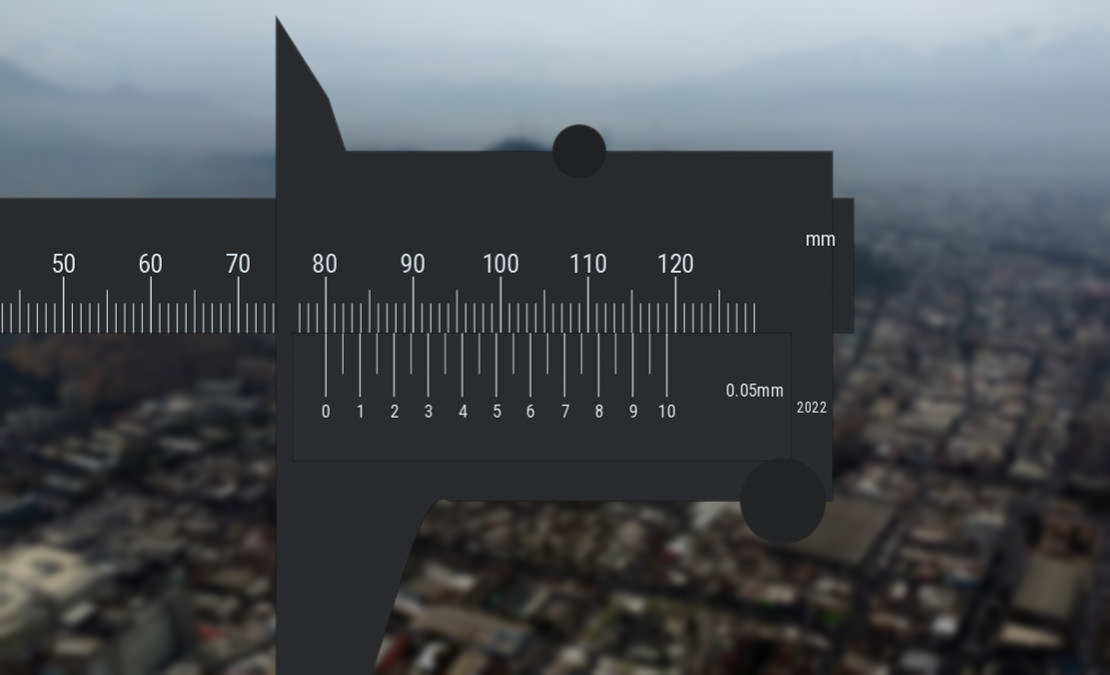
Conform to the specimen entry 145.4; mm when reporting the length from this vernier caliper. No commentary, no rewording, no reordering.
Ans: 80.0; mm
